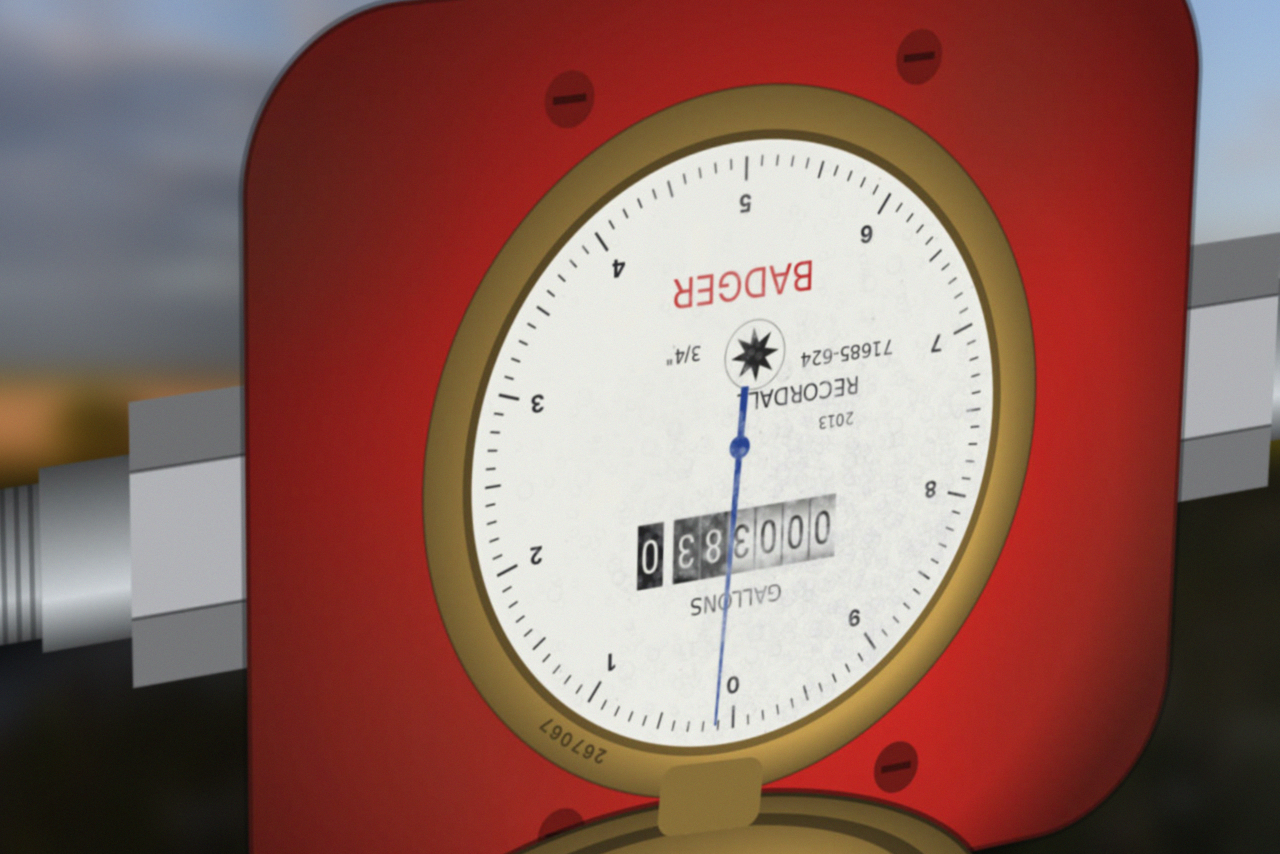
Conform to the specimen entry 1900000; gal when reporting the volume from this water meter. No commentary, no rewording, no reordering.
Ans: 3830.1; gal
